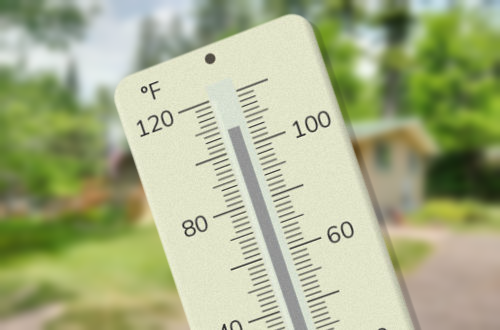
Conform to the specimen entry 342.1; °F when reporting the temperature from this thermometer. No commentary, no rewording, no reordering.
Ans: 108; °F
